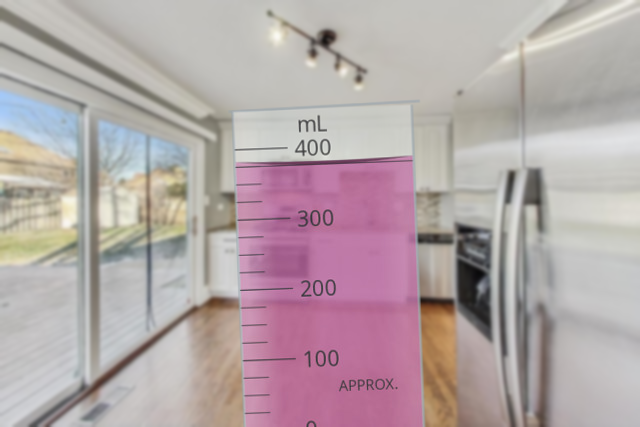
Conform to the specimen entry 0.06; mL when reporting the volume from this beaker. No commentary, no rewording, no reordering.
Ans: 375; mL
